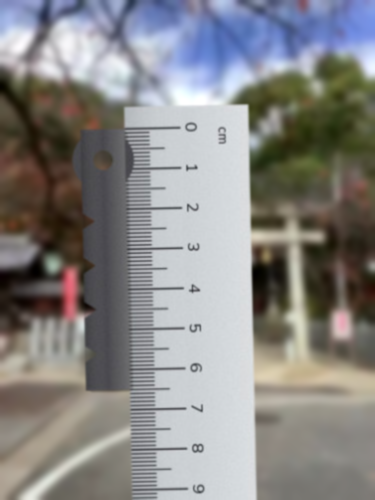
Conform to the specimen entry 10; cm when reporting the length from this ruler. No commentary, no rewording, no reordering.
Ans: 6.5; cm
